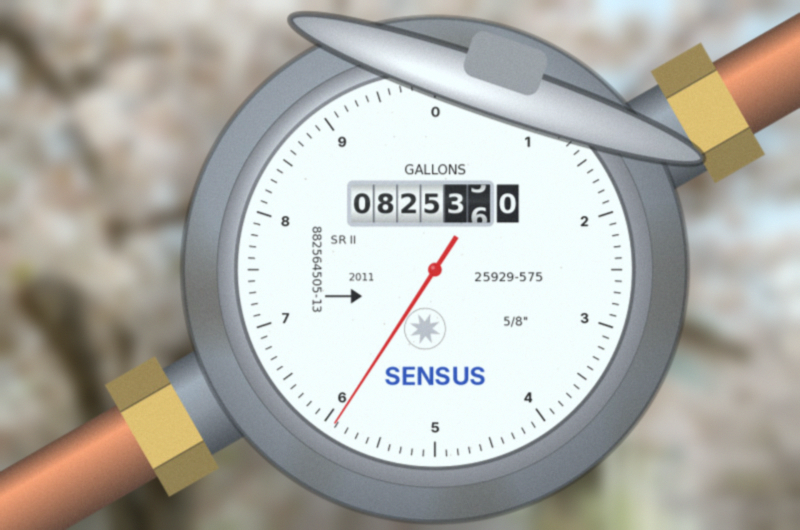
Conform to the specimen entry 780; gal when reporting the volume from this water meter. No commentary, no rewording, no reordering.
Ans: 825355.9; gal
